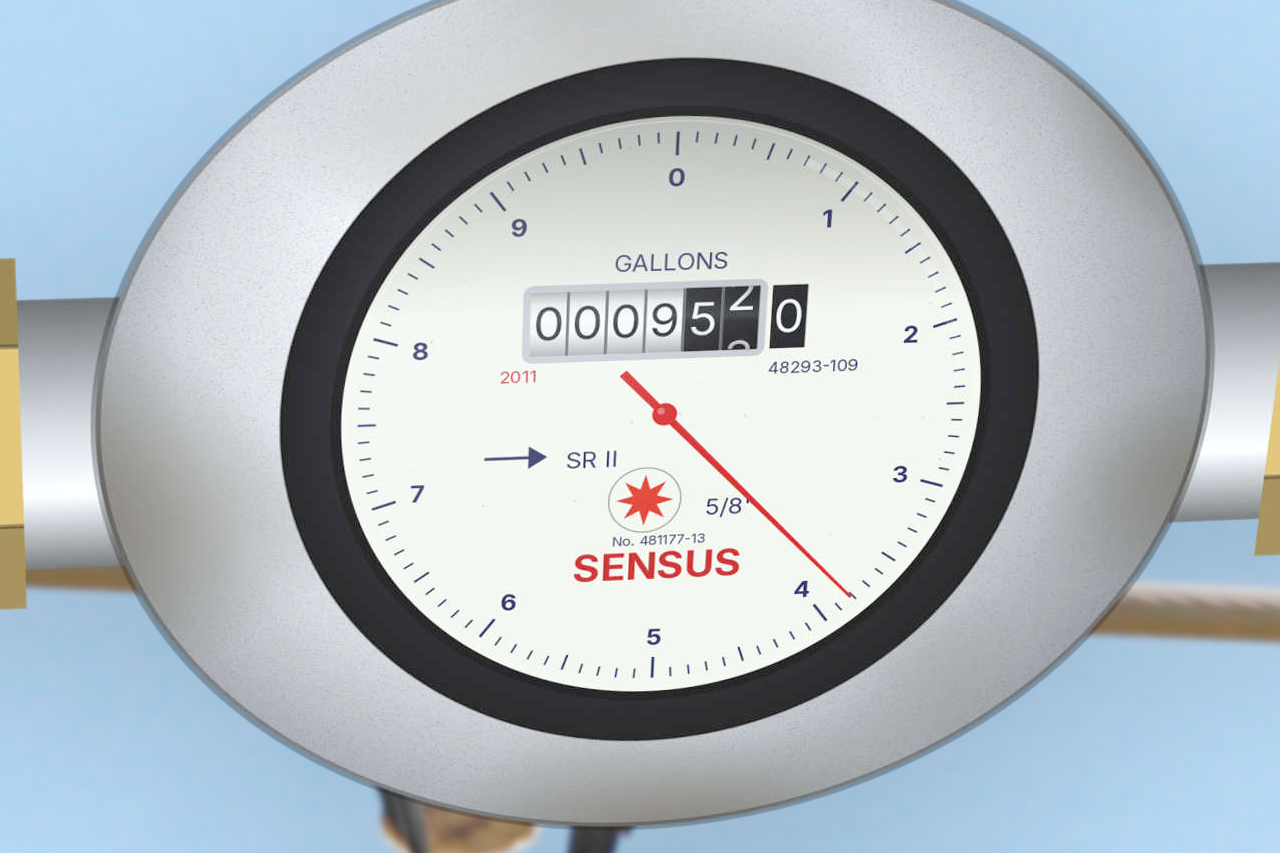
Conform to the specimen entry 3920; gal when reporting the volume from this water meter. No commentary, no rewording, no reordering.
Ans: 9523.8; gal
